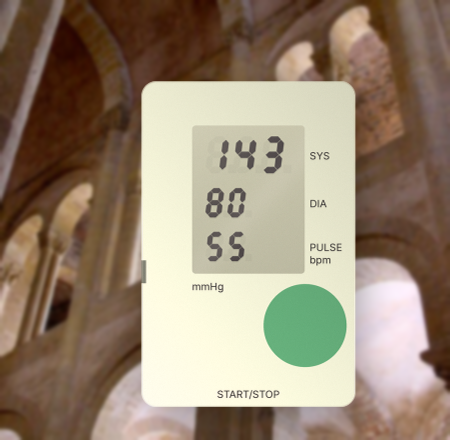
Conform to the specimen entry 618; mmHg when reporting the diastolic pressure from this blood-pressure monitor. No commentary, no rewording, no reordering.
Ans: 80; mmHg
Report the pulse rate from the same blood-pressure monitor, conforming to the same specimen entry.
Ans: 55; bpm
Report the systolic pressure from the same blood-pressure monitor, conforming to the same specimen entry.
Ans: 143; mmHg
